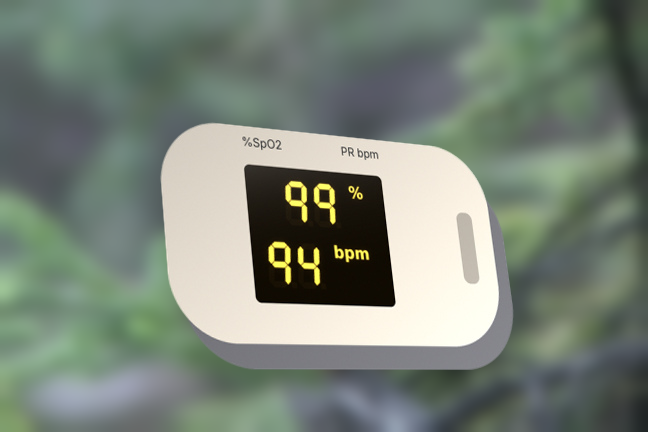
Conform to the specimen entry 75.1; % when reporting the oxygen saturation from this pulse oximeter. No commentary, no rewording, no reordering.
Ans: 99; %
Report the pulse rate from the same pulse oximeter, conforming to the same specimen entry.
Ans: 94; bpm
